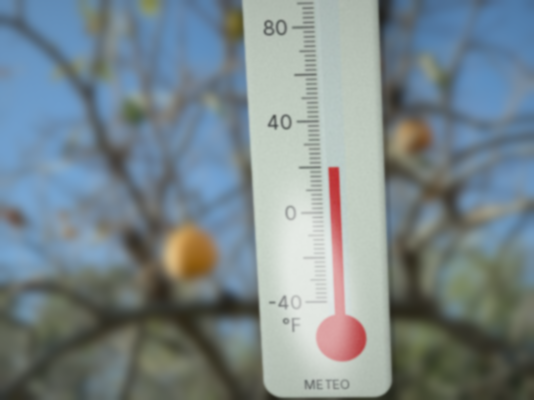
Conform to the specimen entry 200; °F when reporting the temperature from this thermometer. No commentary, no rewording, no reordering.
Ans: 20; °F
